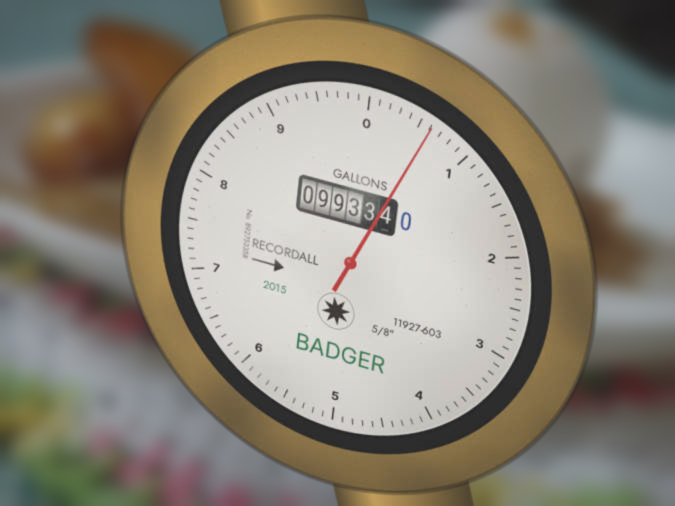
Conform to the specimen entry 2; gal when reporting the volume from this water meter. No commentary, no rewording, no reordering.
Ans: 993340.6; gal
